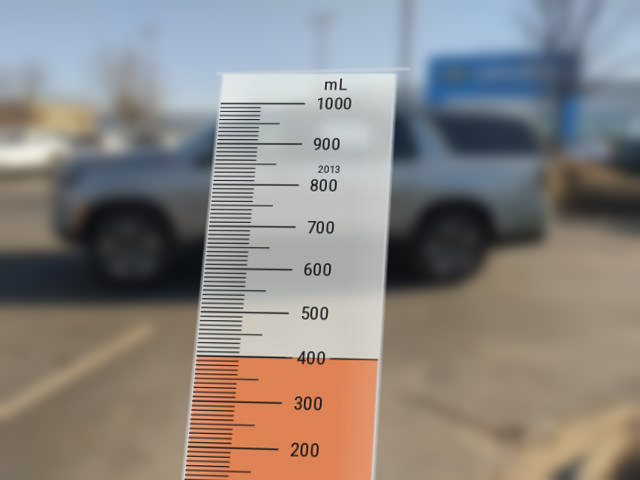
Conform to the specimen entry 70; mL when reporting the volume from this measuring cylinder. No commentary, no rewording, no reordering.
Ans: 400; mL
